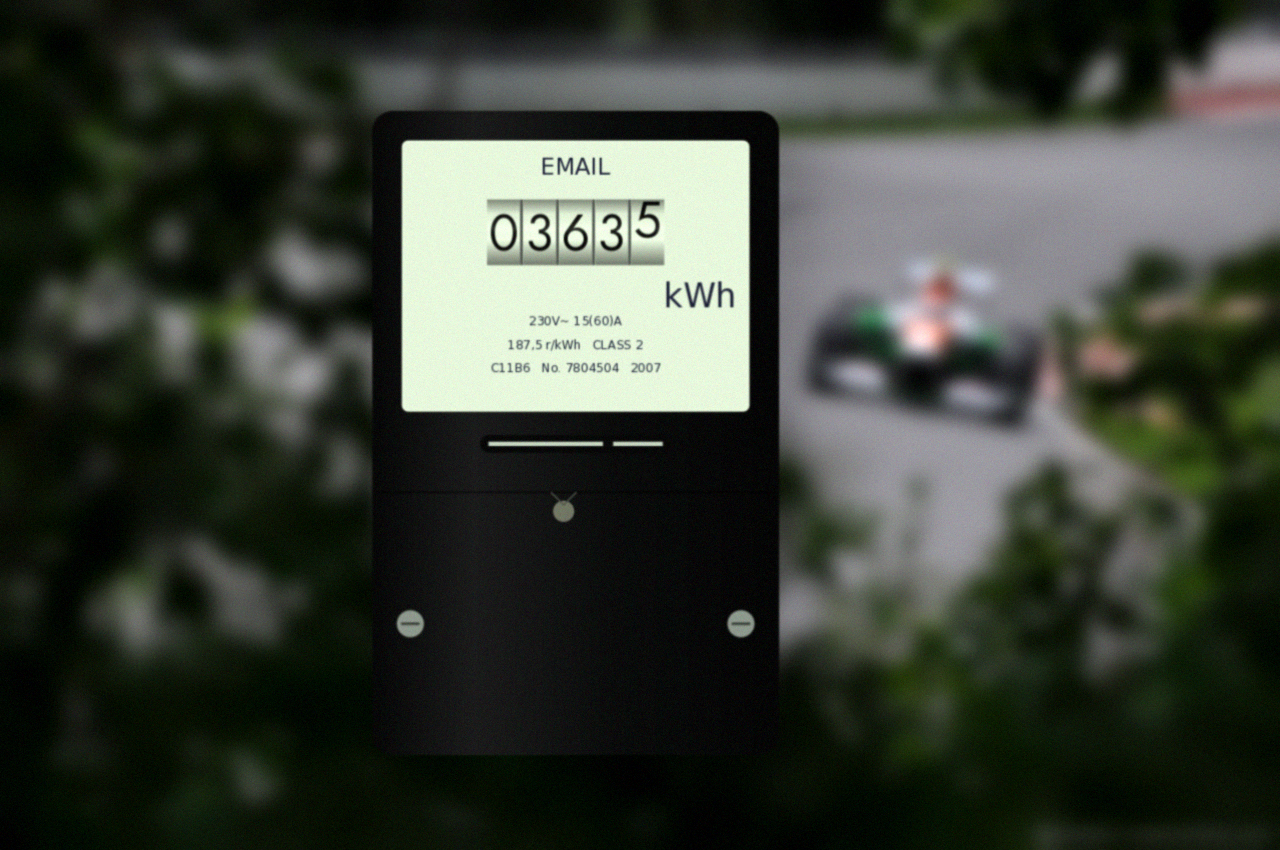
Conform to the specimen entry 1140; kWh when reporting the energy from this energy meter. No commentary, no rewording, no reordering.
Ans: 3635; kWh
